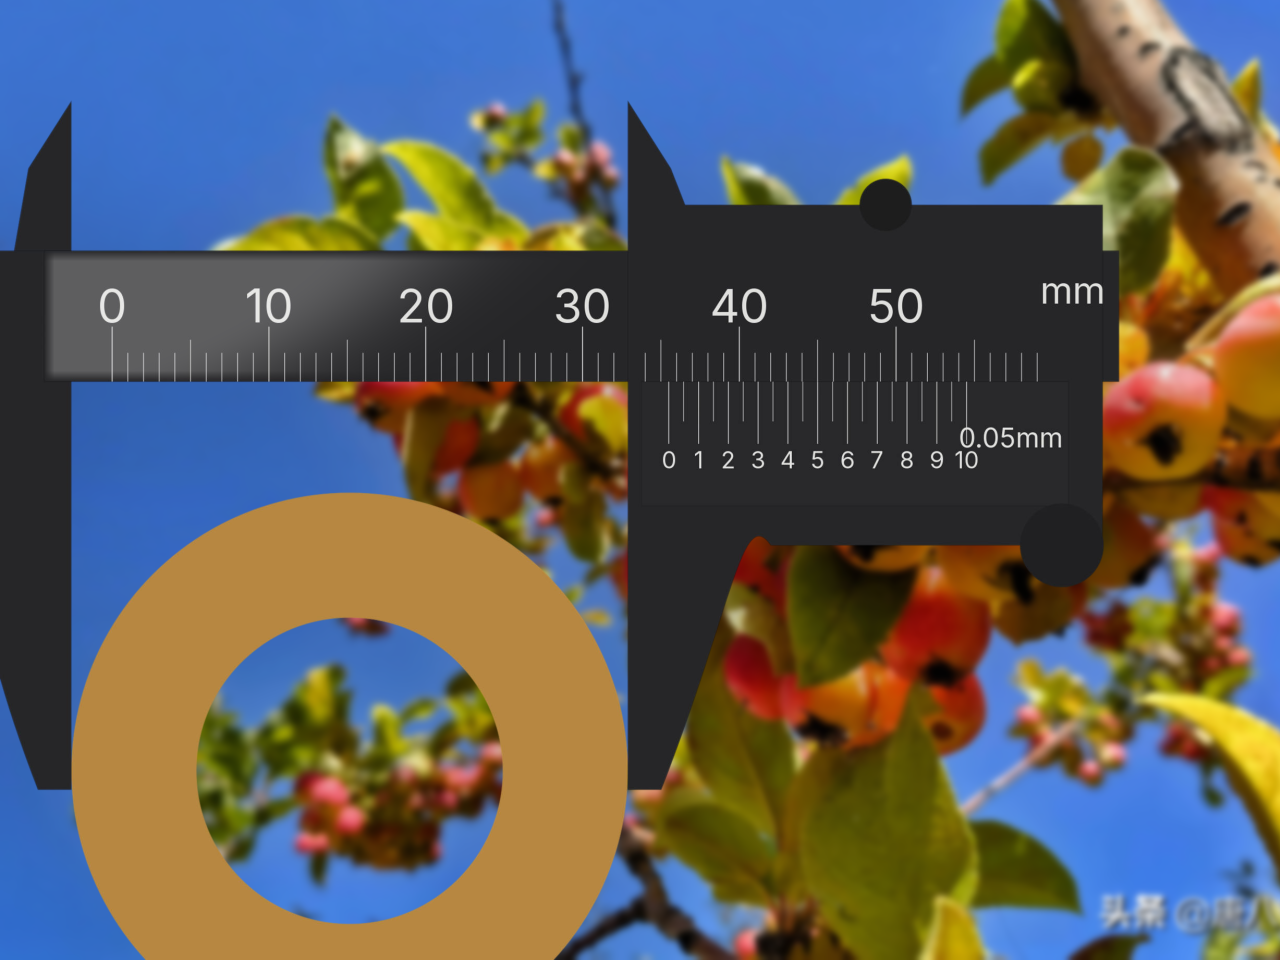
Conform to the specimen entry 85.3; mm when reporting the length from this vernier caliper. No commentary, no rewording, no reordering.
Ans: 35.5; mm
